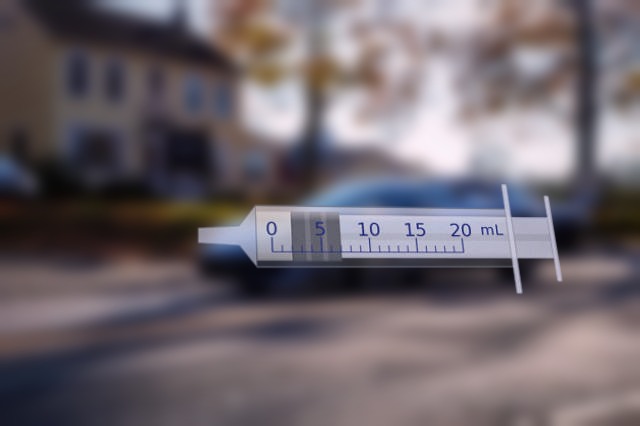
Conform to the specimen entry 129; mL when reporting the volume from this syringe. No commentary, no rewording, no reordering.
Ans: 2; mL
